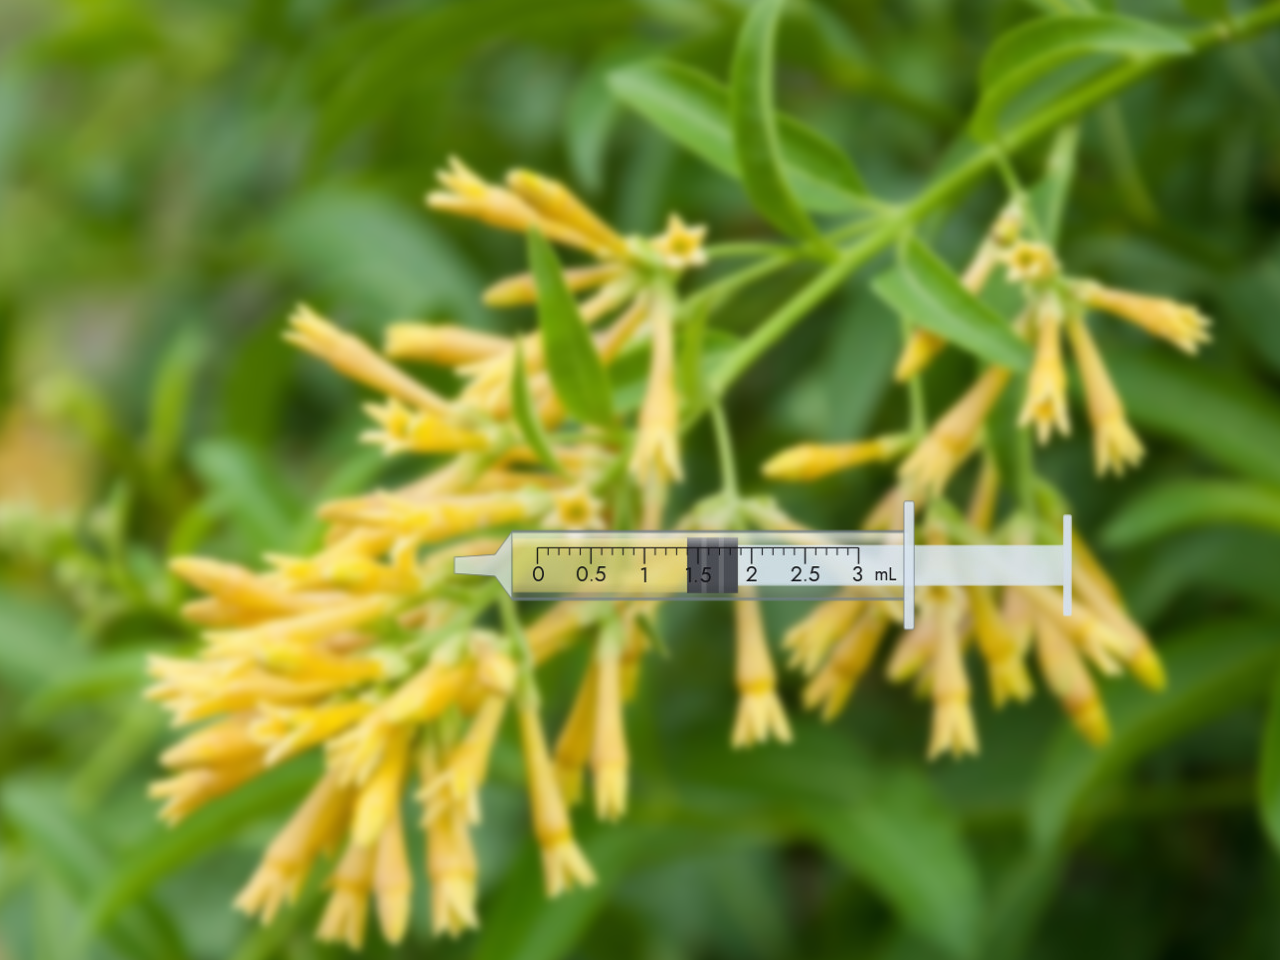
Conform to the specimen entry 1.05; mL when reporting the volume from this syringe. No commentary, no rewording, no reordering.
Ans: 1.4; mL
